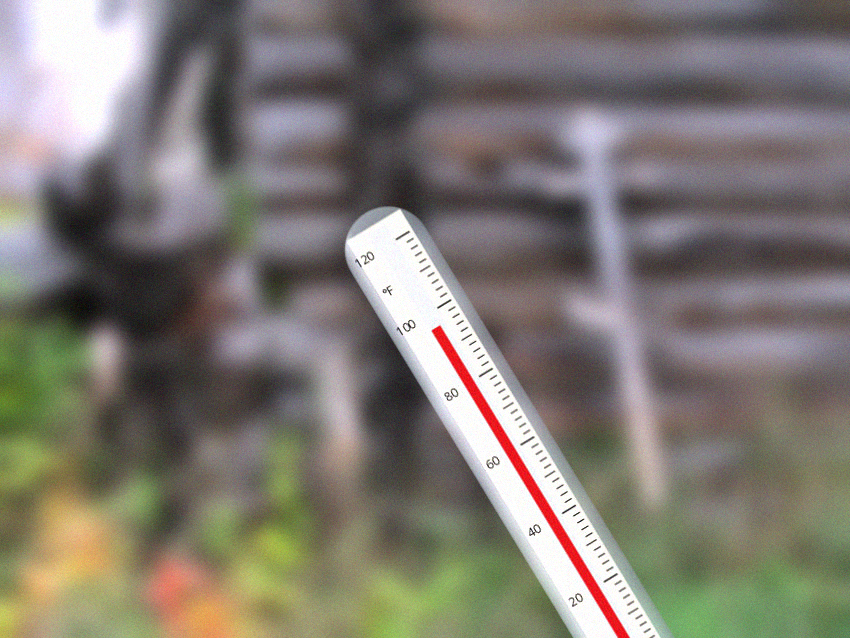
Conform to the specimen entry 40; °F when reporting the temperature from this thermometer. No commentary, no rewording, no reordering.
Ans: 96; °F
